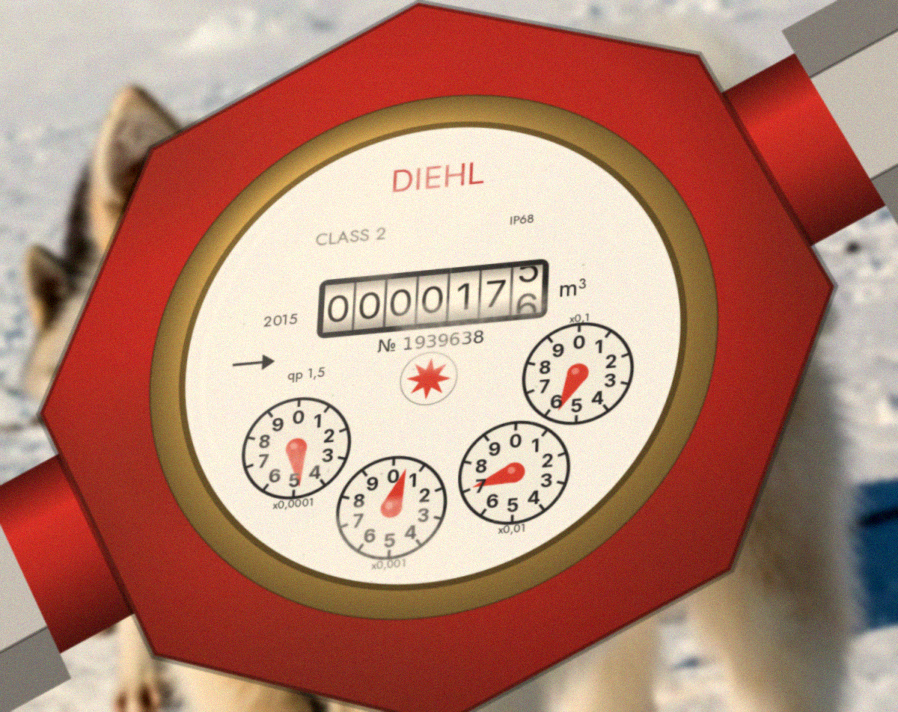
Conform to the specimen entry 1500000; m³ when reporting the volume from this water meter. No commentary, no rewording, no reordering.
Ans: 175.5704; m³
